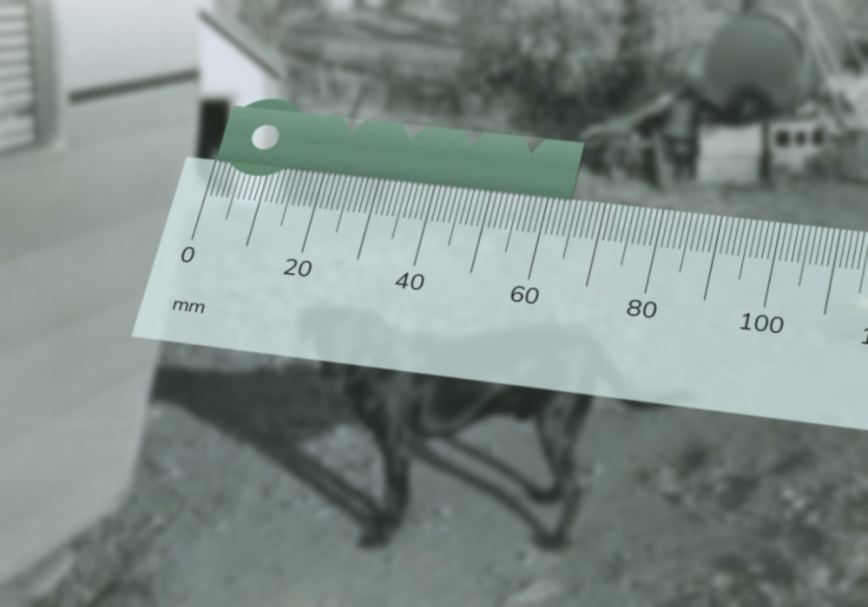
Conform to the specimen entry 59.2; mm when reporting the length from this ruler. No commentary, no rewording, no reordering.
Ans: 64; mm
